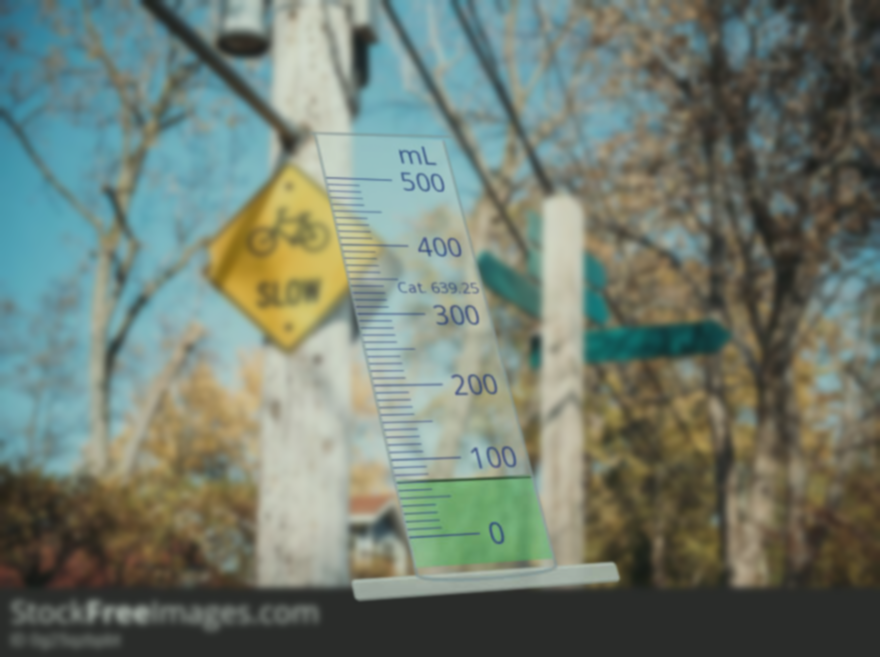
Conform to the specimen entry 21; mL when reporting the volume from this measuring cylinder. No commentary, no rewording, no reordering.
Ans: 70; mL
